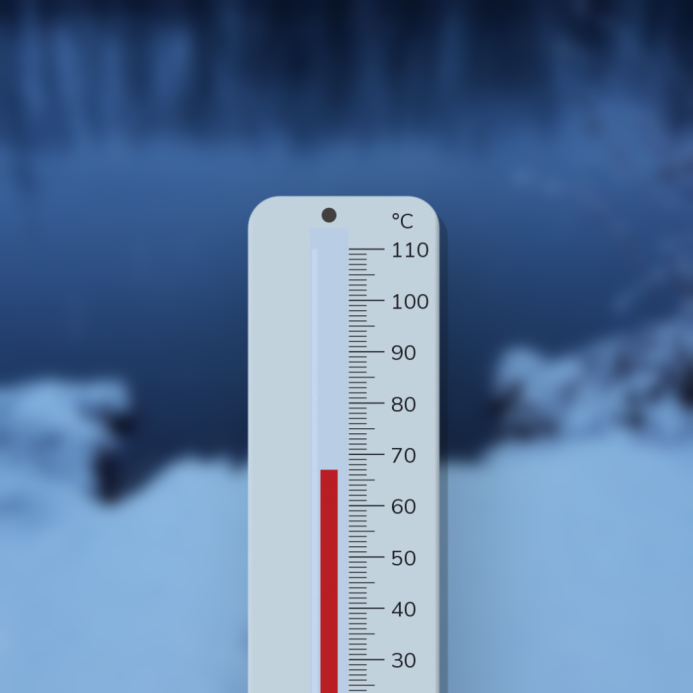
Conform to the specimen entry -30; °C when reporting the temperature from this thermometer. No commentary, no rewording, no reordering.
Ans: 67; °C
